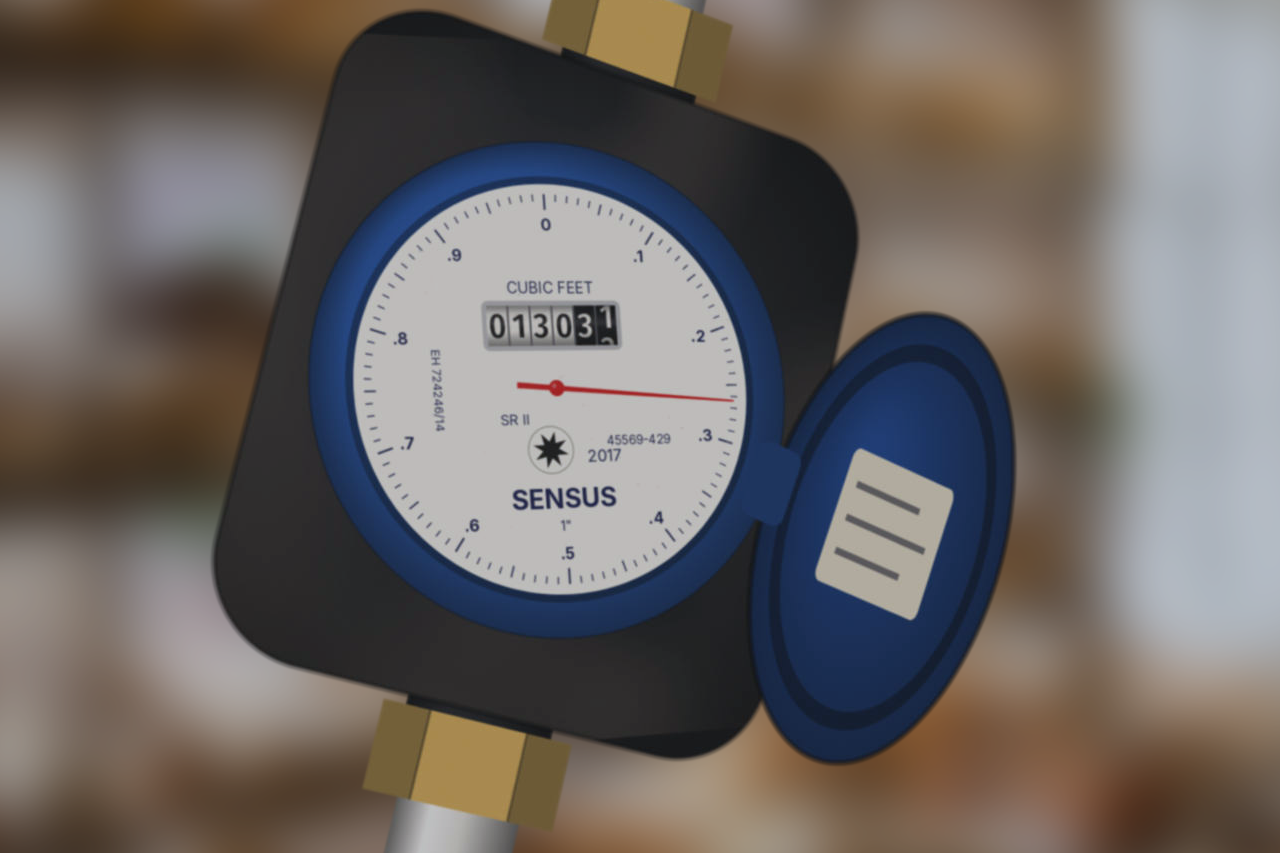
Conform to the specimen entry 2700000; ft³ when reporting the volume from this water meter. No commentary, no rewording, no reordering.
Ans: 13031.26; ft³
